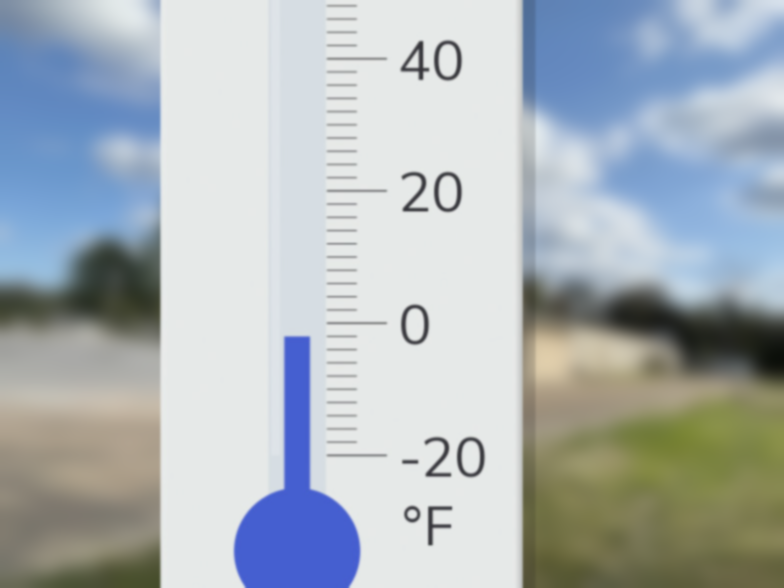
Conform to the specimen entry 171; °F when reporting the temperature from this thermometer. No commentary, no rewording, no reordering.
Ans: -2; °F
